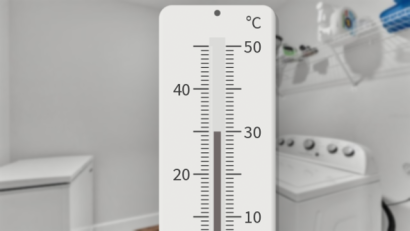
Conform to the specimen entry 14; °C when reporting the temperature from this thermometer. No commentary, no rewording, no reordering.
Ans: 30; °C
